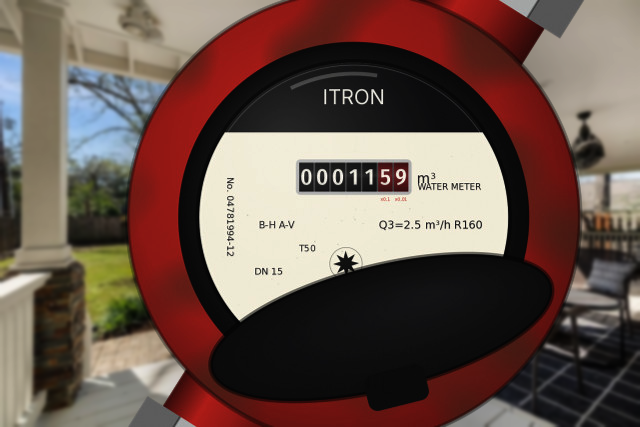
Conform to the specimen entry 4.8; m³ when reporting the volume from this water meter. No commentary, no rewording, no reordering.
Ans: 11.59; m³
